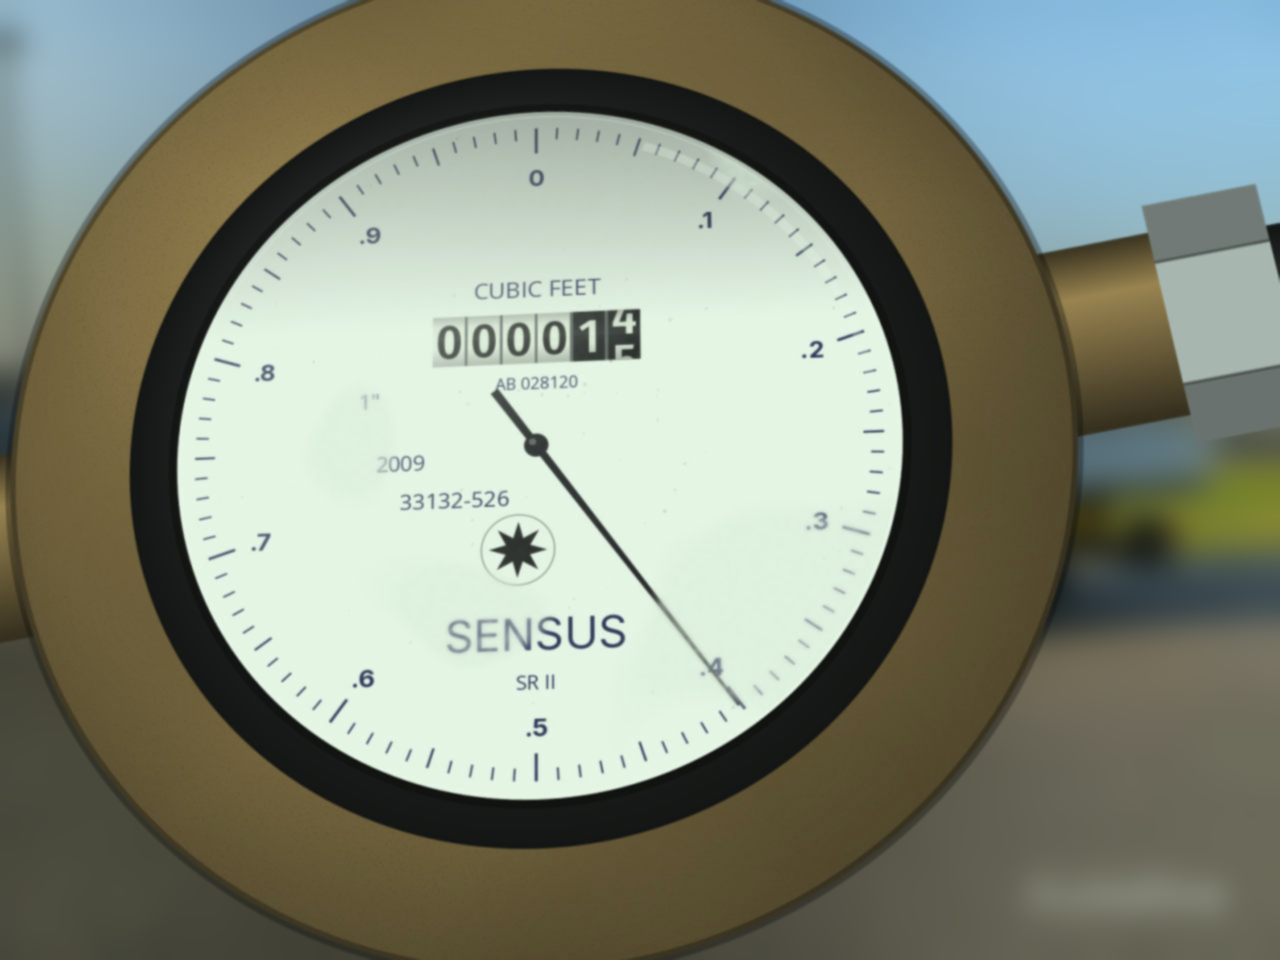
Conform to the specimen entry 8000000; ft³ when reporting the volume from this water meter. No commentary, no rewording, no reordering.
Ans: 14.40; ft³
